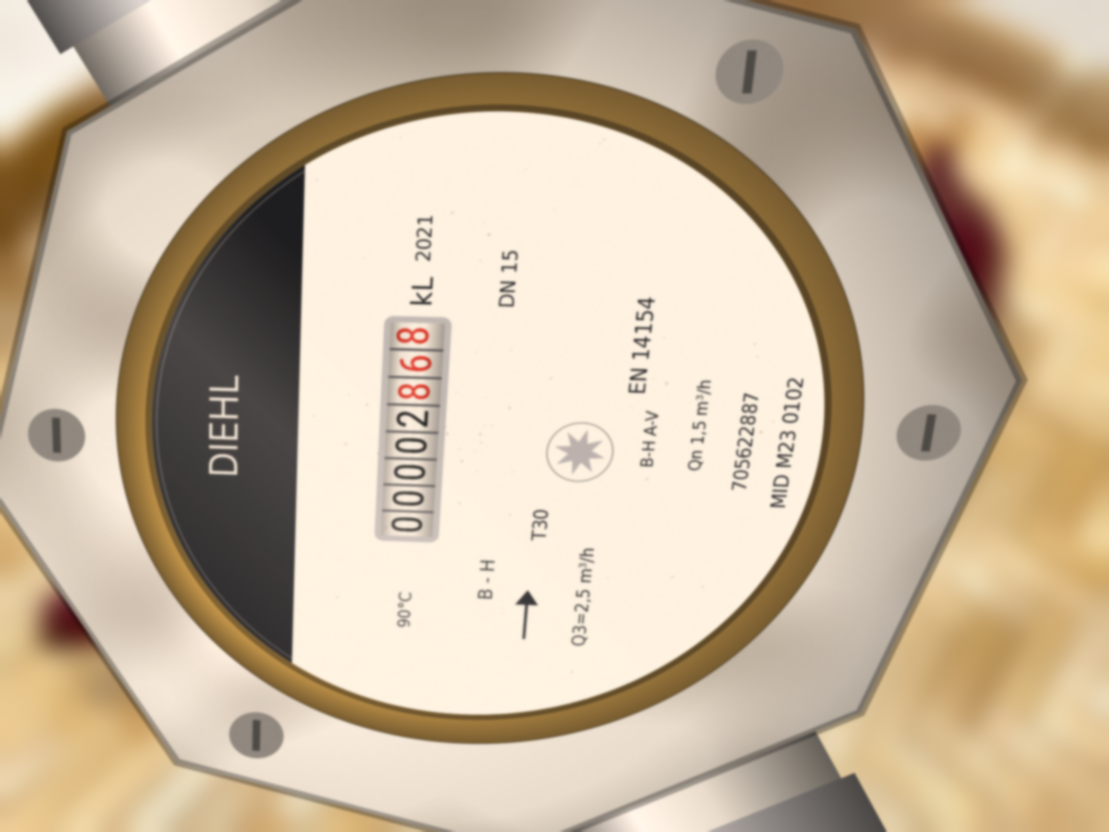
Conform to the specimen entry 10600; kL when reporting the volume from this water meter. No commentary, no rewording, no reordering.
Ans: 2.868; kL
